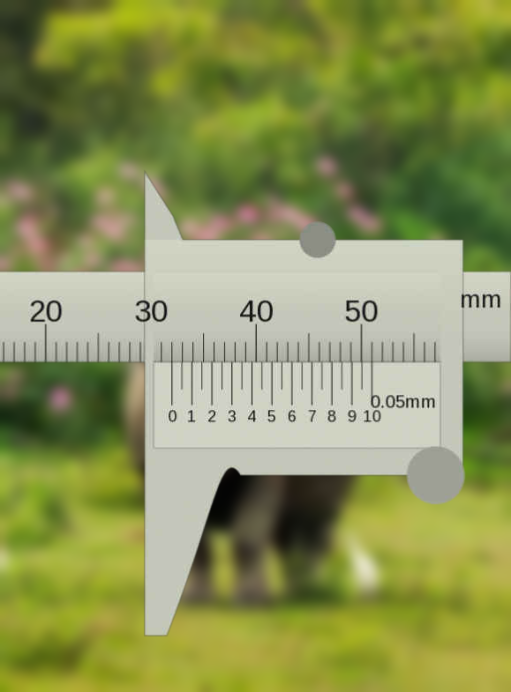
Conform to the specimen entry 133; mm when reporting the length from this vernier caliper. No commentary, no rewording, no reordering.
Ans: 32.0; mm
